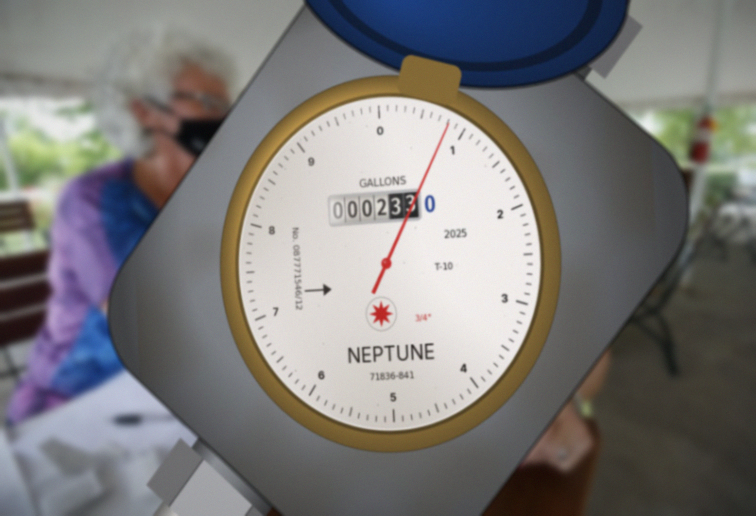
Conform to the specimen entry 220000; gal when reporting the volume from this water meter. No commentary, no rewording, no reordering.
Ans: 2330.8; gal
